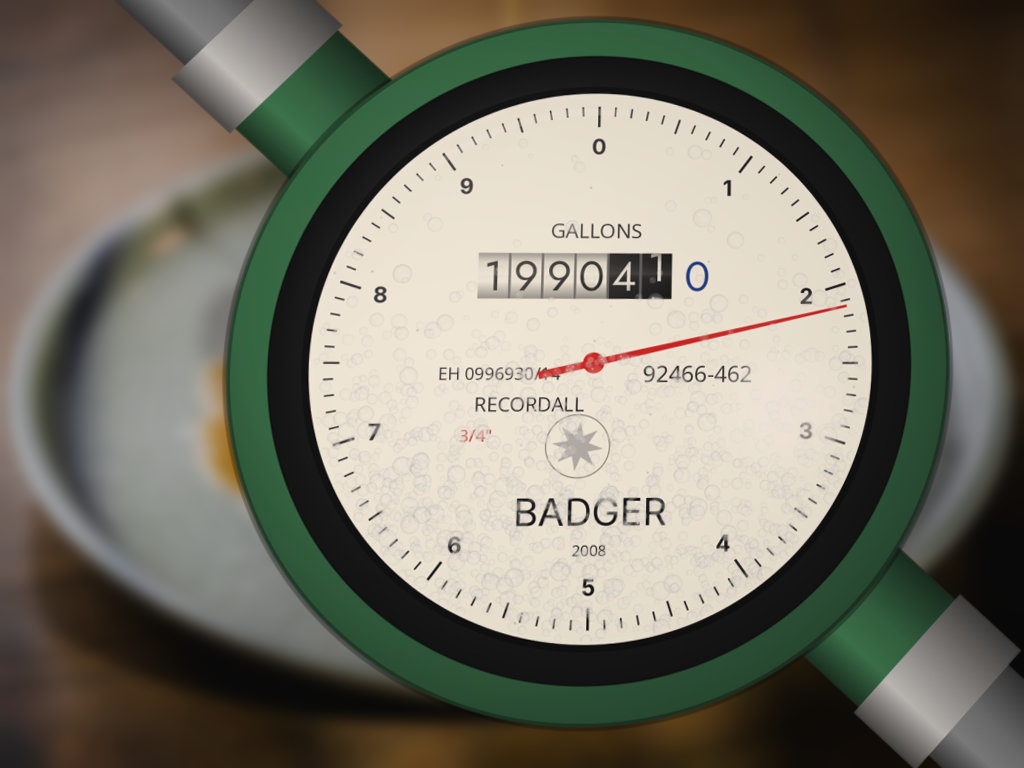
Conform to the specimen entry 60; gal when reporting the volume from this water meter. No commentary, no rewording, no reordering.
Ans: 1990412.1; gal
